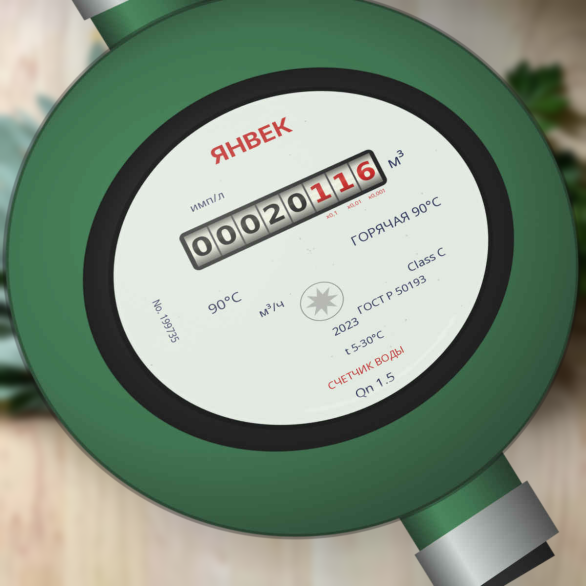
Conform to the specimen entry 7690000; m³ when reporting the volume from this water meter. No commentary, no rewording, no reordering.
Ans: 20.116; m³
